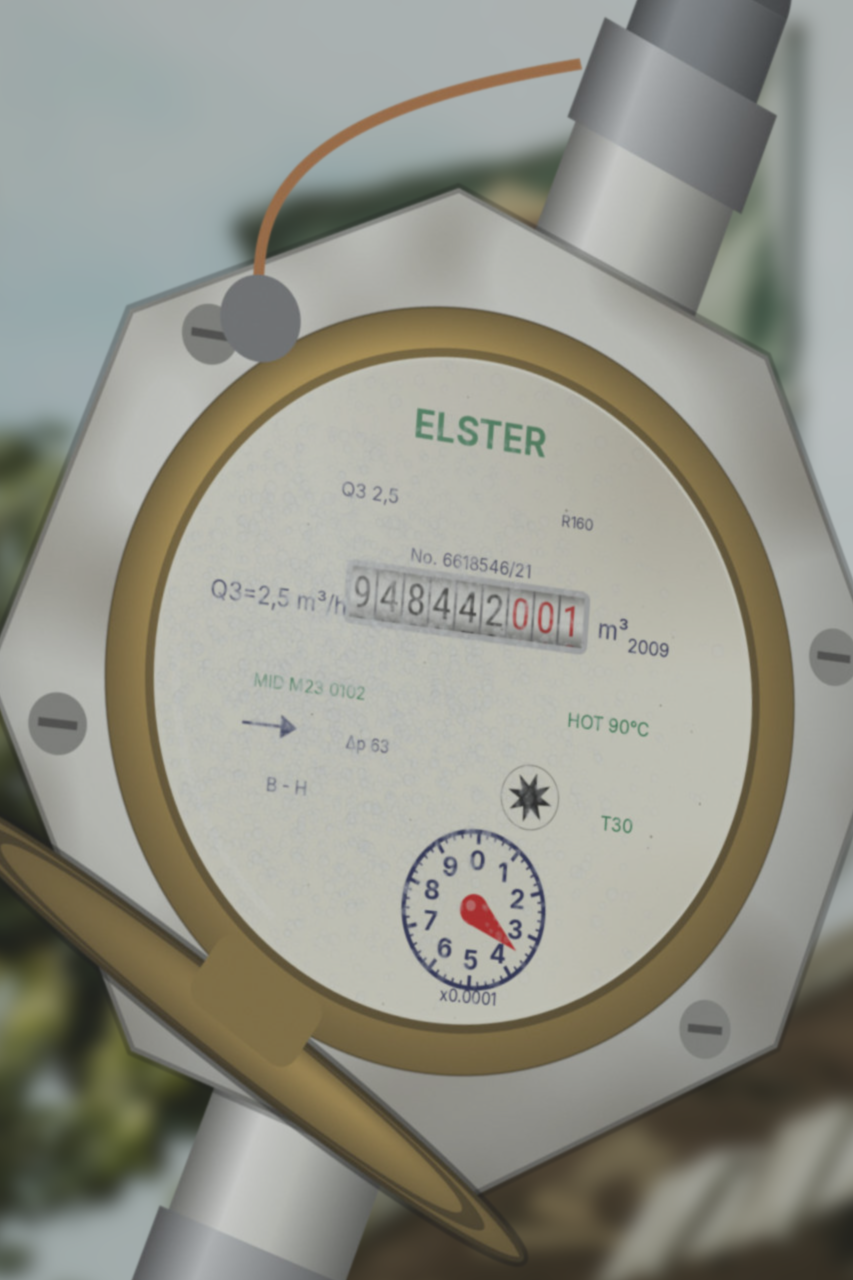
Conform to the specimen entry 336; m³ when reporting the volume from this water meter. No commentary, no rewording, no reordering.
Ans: 948442.0013; m³
